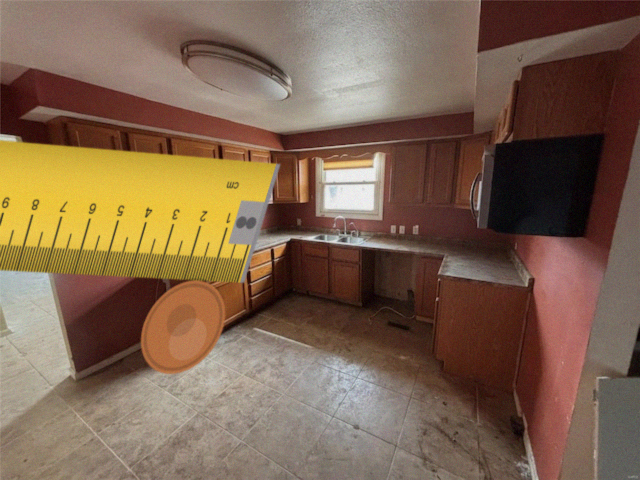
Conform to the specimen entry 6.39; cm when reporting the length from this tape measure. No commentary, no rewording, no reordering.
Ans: 3; cm
